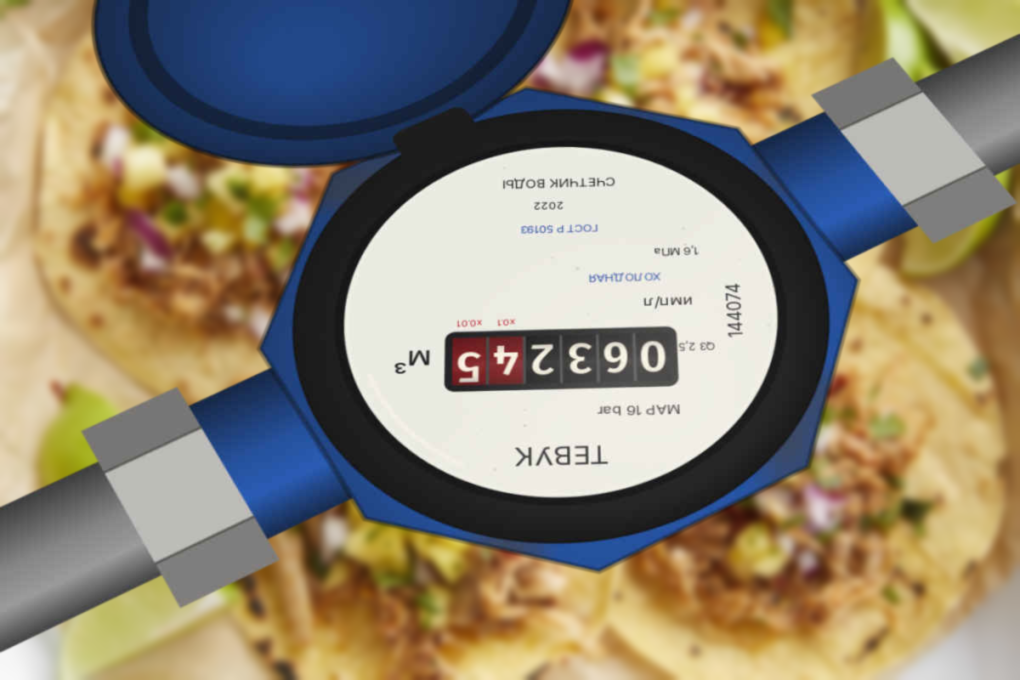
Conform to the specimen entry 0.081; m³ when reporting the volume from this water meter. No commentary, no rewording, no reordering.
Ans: 632.45; m³
